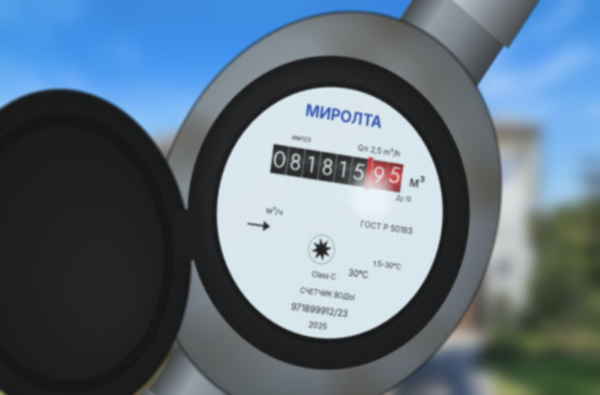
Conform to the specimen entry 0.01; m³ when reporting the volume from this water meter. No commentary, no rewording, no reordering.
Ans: 81815.95; m³
